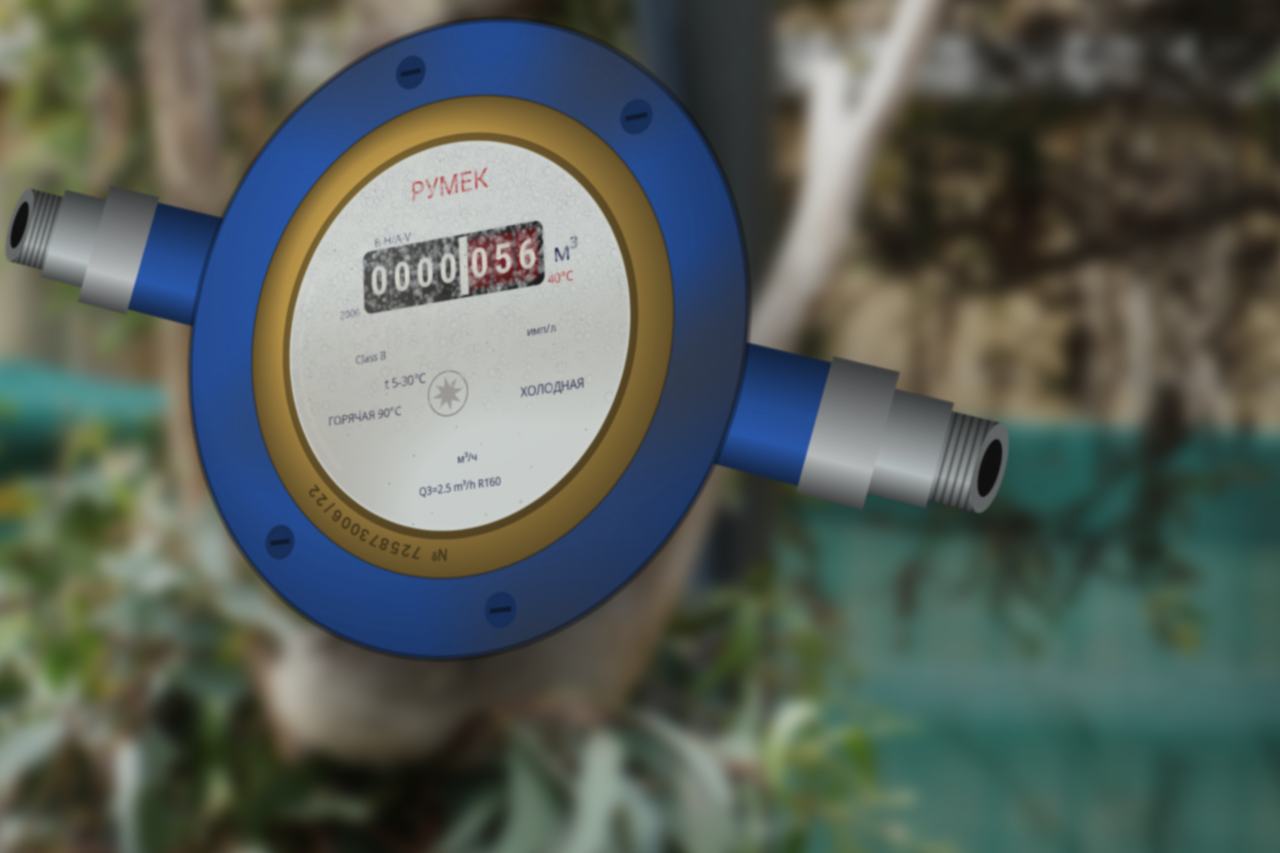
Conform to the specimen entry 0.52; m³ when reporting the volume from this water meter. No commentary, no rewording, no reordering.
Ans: 0.056; m³
